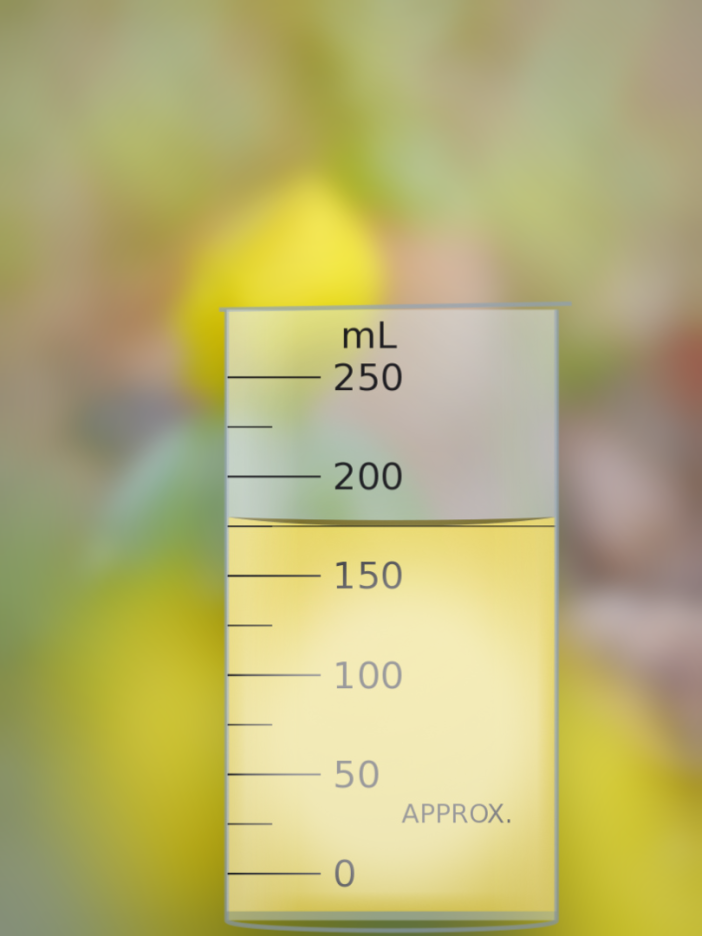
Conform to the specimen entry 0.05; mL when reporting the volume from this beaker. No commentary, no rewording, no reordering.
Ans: 175; mL
